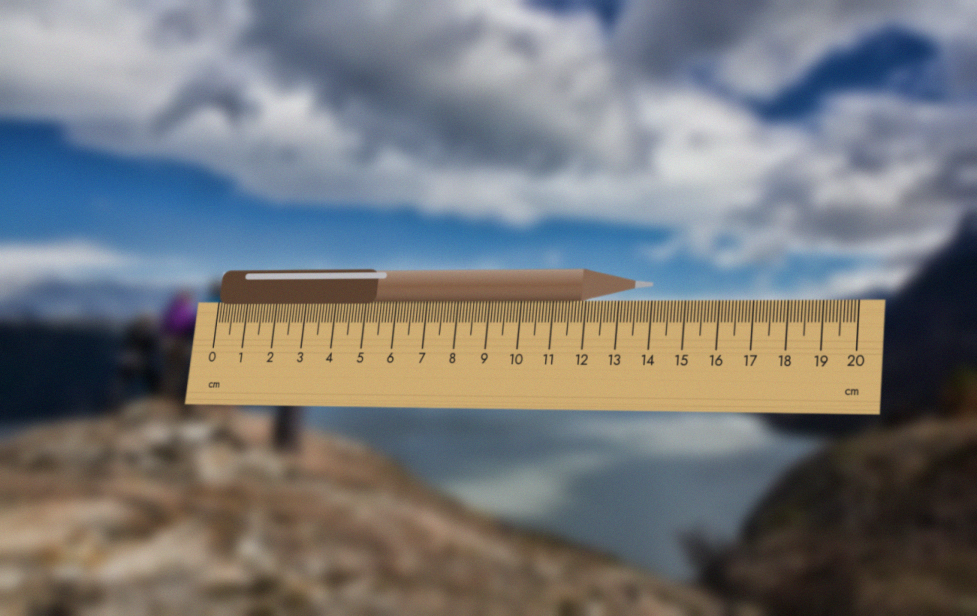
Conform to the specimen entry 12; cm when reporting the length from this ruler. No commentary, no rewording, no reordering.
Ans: 14; cm
